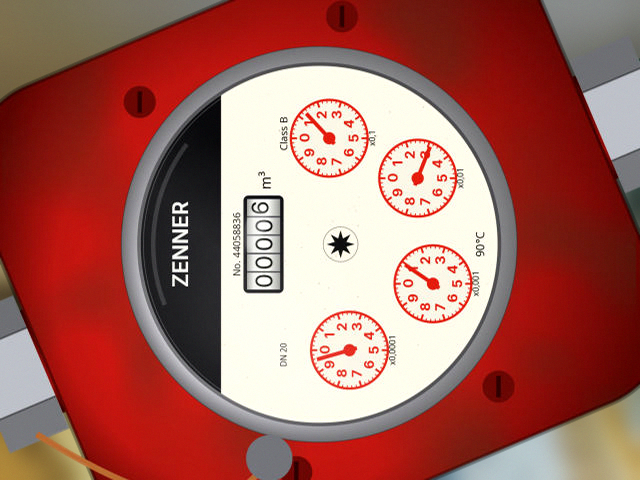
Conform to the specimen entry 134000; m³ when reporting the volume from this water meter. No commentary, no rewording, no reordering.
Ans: 6.1309; m³
